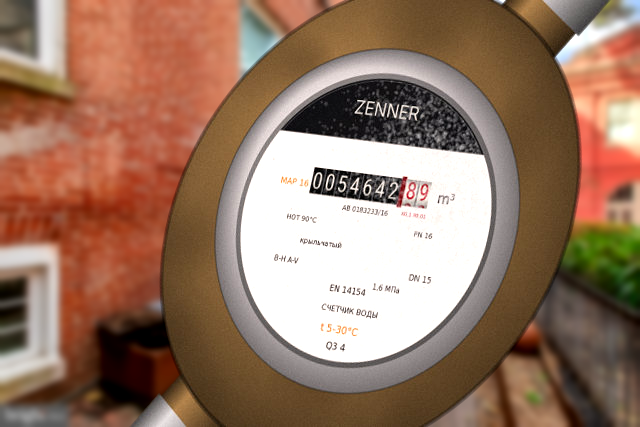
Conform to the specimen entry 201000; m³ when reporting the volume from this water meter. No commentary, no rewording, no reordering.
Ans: 54642.89; m³
